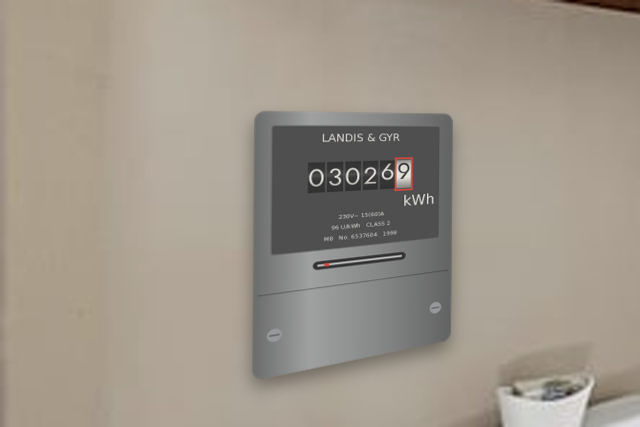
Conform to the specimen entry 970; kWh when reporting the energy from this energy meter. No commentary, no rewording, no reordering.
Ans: 3026.9; kWh
